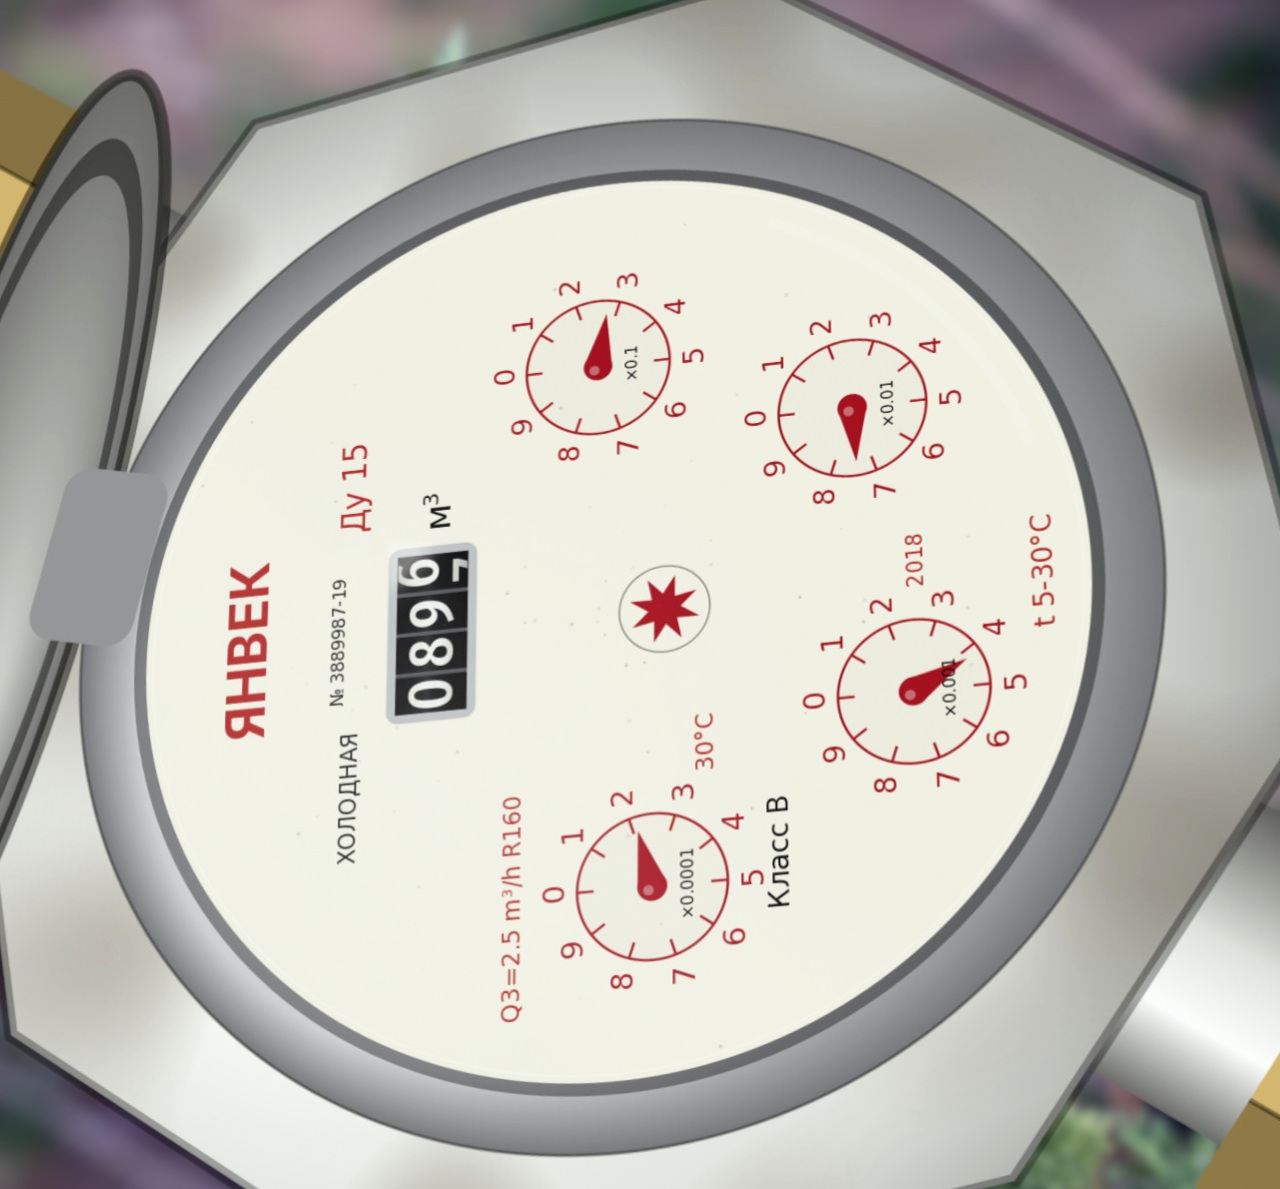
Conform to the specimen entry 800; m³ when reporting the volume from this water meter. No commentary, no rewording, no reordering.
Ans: 896.2742; m³
